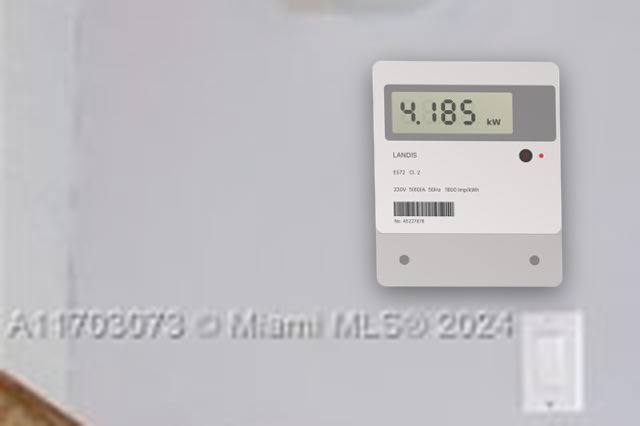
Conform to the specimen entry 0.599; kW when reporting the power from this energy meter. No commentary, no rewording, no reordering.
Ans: 4.185; kW
